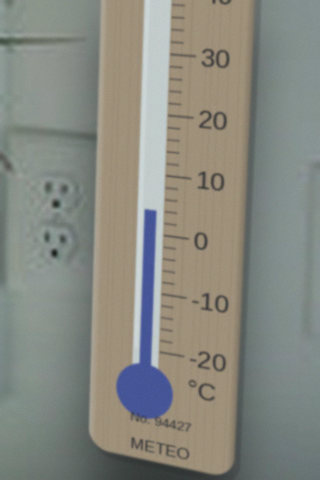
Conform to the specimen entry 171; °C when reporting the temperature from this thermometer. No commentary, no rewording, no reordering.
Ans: 4; °C
